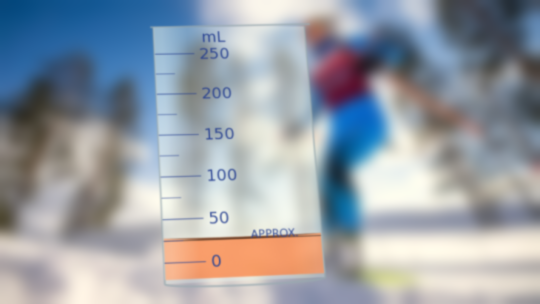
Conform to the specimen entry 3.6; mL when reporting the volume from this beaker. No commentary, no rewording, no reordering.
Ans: 25; mL
